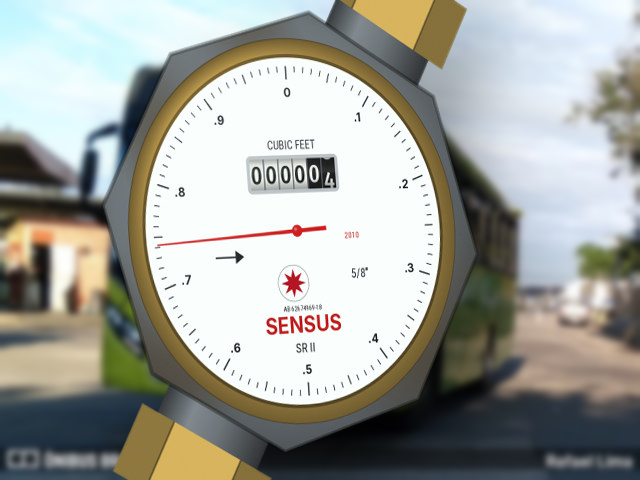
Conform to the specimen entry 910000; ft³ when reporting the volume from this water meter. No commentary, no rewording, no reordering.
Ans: 3.74; ft³
